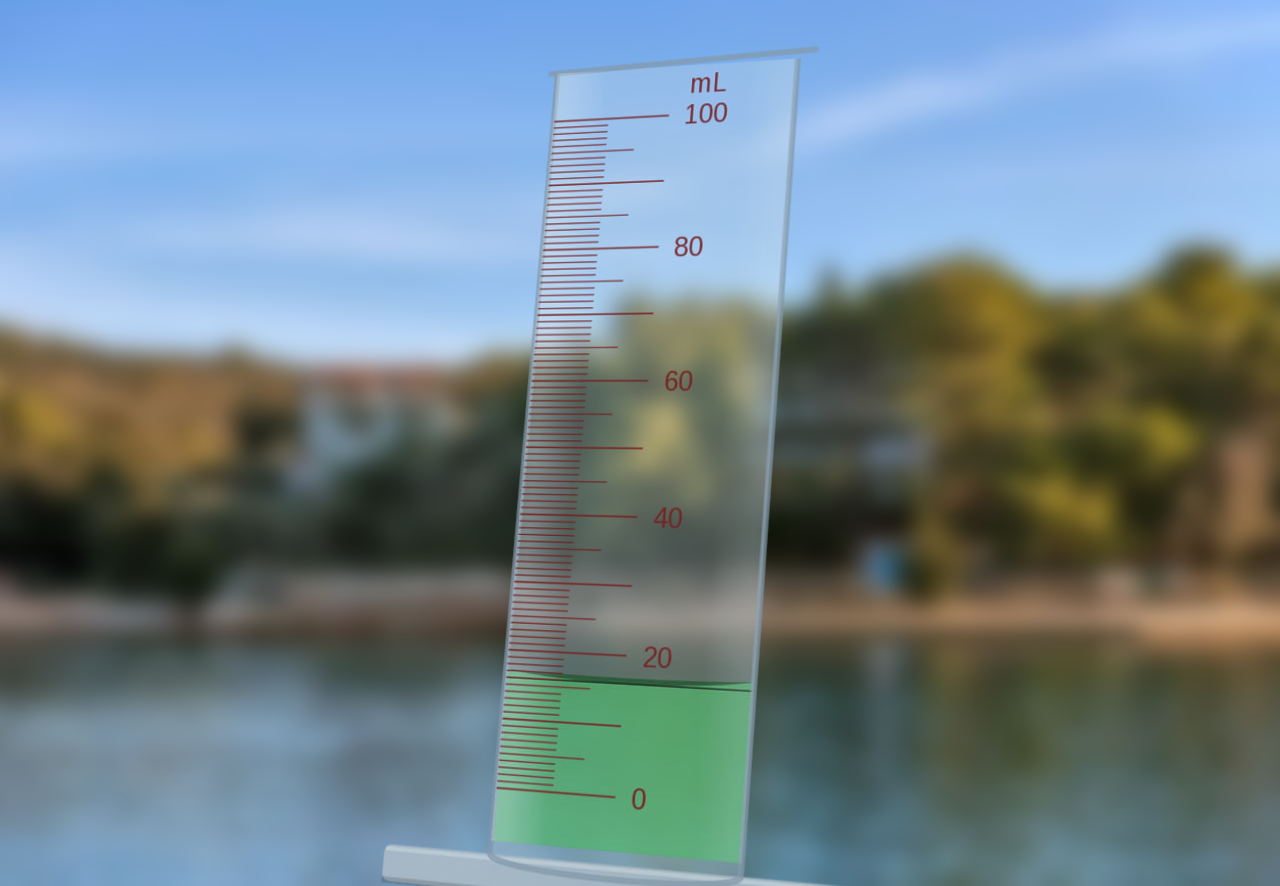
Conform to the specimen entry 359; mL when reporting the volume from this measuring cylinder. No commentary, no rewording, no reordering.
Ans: 16; mL
